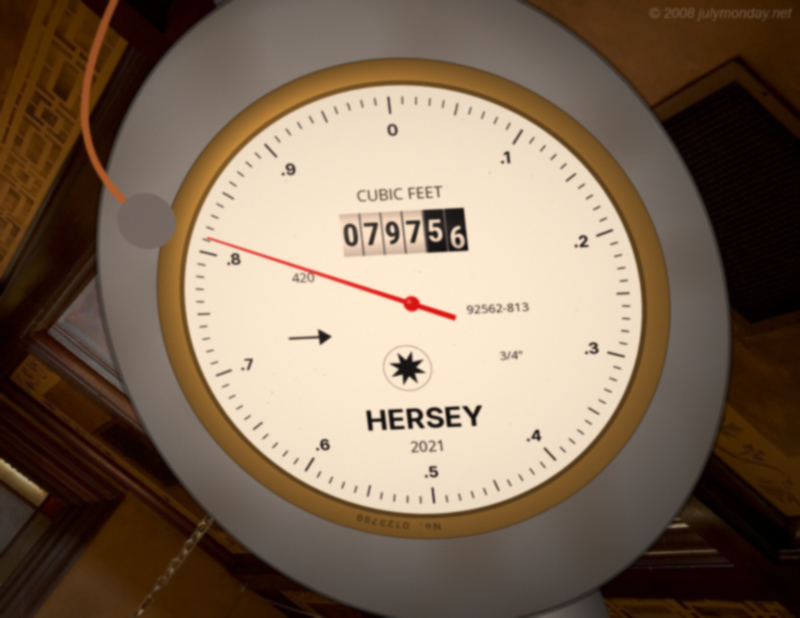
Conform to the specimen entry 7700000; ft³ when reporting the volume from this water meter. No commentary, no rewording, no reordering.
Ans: 79755.81; ft³
